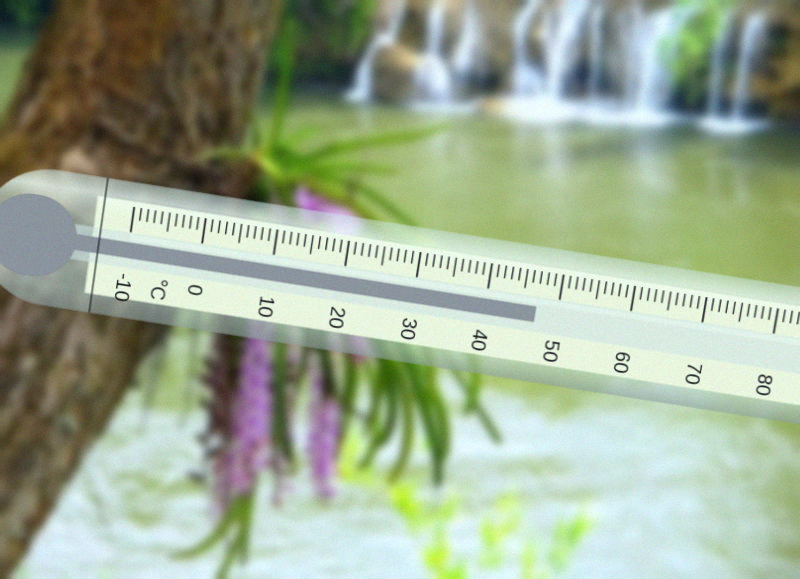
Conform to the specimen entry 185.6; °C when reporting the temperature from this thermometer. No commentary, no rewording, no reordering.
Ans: 47; °C
